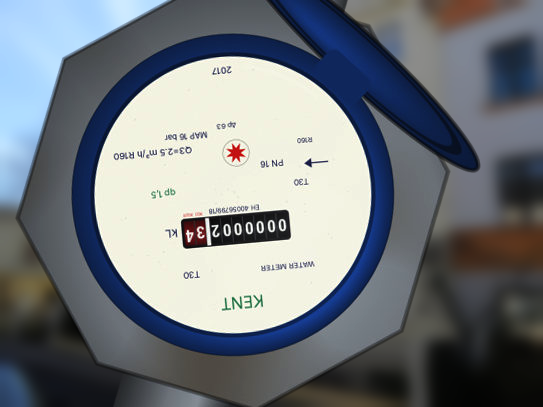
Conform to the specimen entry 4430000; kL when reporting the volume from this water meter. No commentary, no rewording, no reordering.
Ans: 2.34; kL
